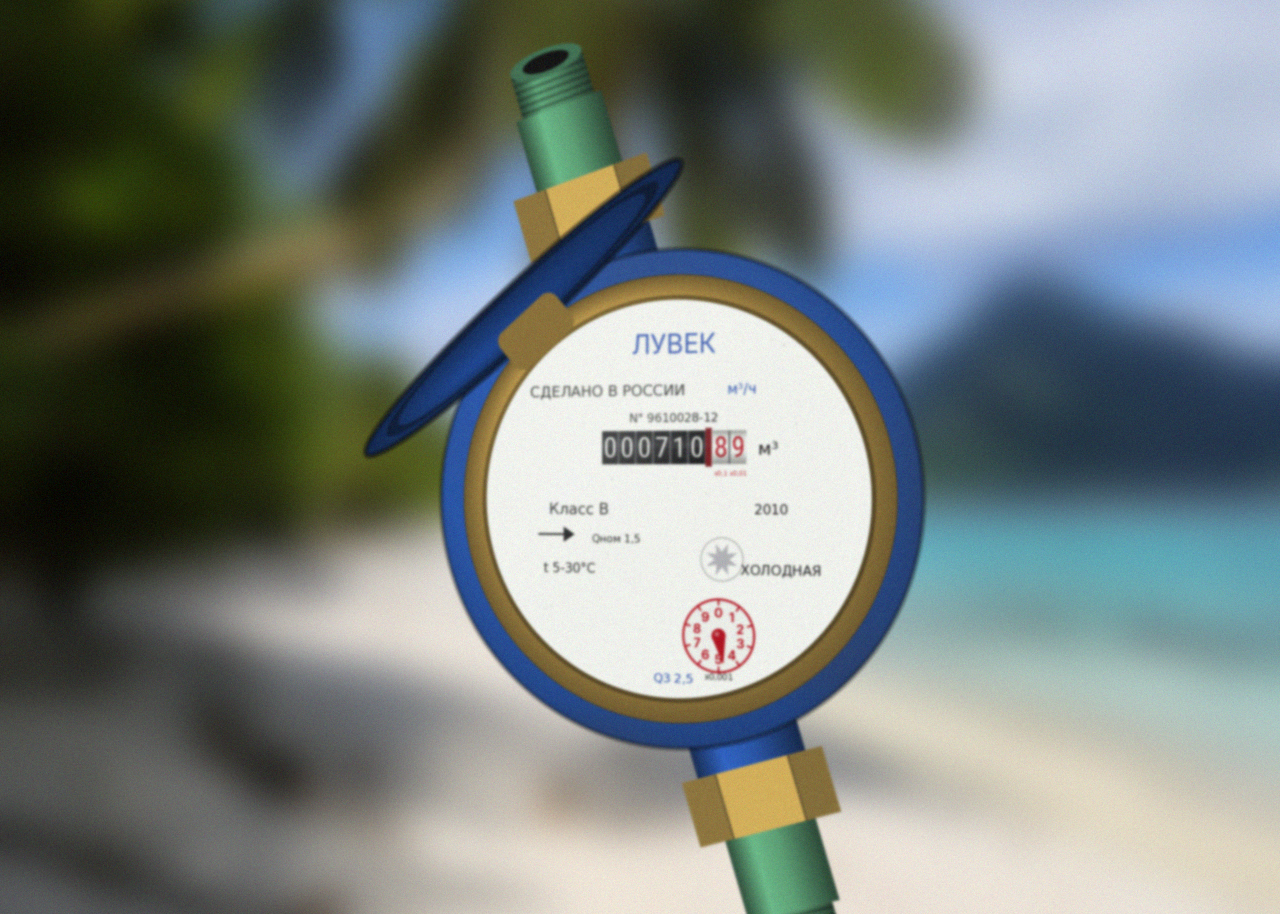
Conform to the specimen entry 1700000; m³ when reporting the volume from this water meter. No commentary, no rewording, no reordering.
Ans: 710.894; m³
